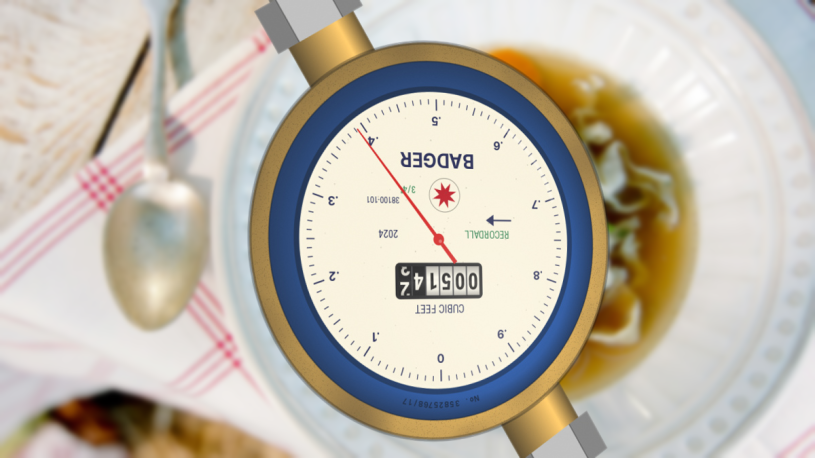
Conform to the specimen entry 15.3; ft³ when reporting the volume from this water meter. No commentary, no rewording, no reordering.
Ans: 5142.39; ft³
